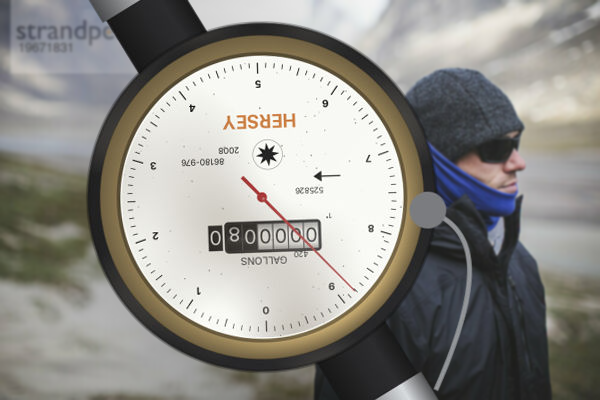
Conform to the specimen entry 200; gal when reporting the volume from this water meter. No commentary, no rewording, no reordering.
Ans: 78.8; gal
